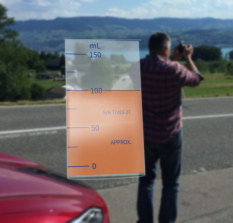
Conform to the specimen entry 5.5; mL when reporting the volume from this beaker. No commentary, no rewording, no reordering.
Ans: 100; mL
